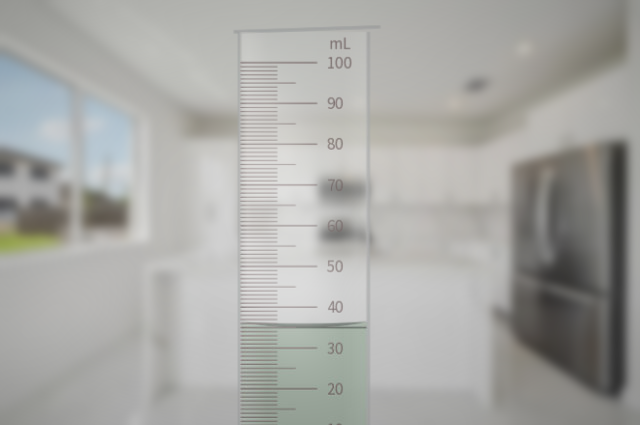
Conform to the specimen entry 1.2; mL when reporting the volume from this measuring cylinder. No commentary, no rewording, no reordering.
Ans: 35; mL
